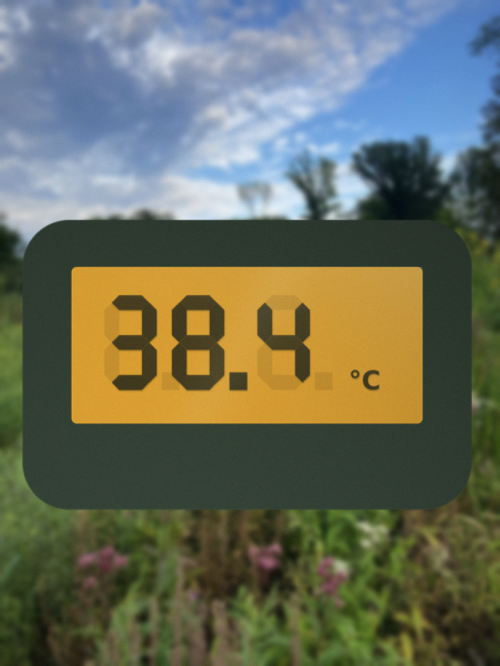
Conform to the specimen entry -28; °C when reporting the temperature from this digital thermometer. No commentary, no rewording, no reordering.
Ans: 38.4; °C
